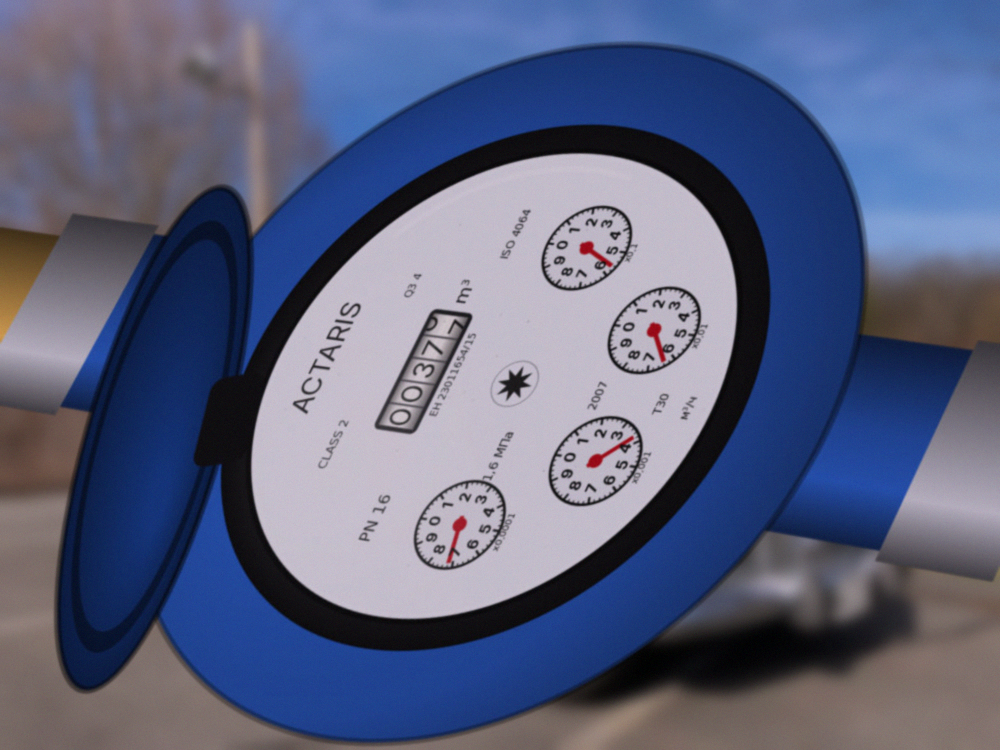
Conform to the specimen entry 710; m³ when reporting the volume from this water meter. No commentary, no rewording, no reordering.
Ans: 376.5637; m³
